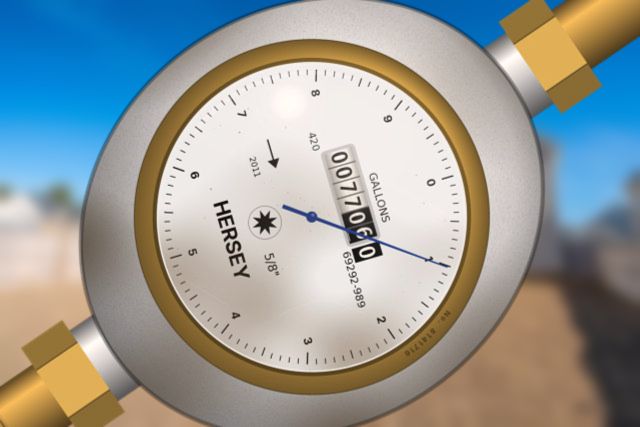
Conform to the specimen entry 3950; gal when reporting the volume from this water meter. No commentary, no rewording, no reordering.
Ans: 77061.0; gal
